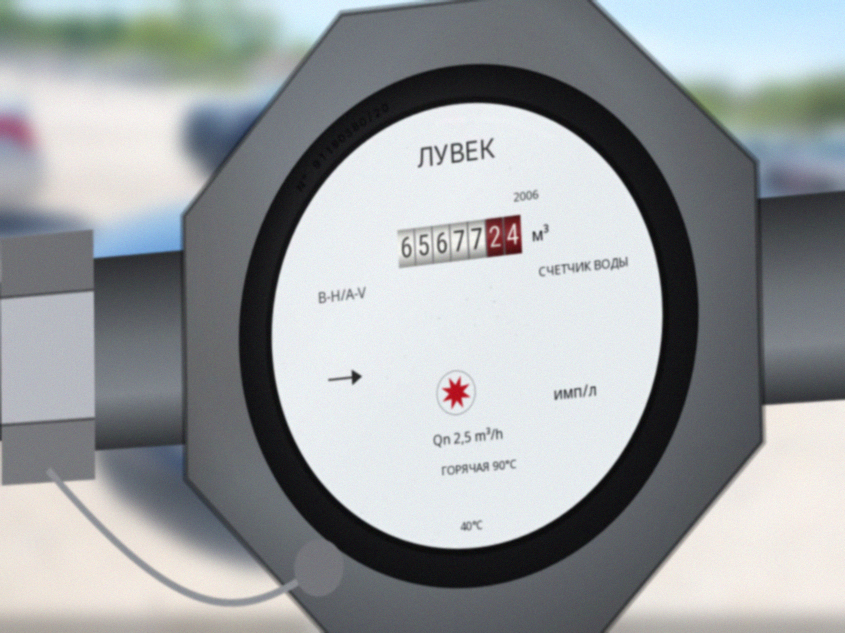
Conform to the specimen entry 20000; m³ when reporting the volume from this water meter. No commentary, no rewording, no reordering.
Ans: 65677.24; m³
